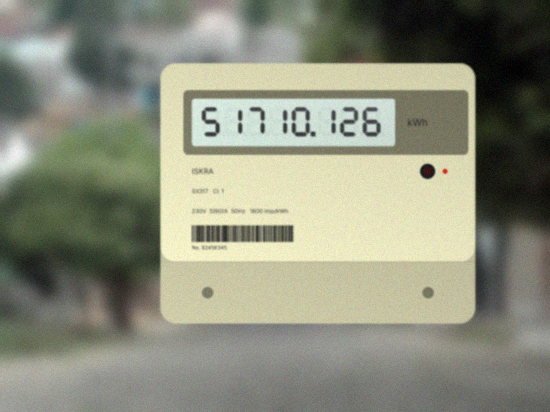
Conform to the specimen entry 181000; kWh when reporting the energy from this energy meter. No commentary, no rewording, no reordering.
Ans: 51710.126; kWh
